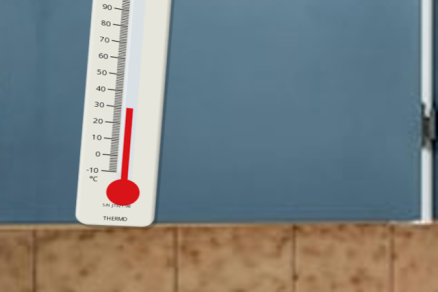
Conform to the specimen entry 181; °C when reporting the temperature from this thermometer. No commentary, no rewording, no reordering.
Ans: 30; °C
